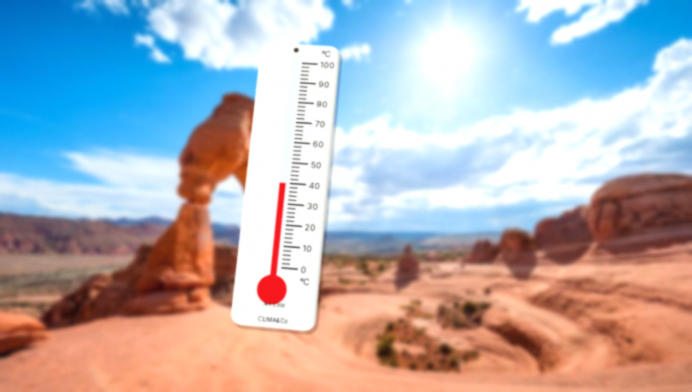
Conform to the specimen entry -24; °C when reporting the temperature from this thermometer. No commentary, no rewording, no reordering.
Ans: 40; °C
